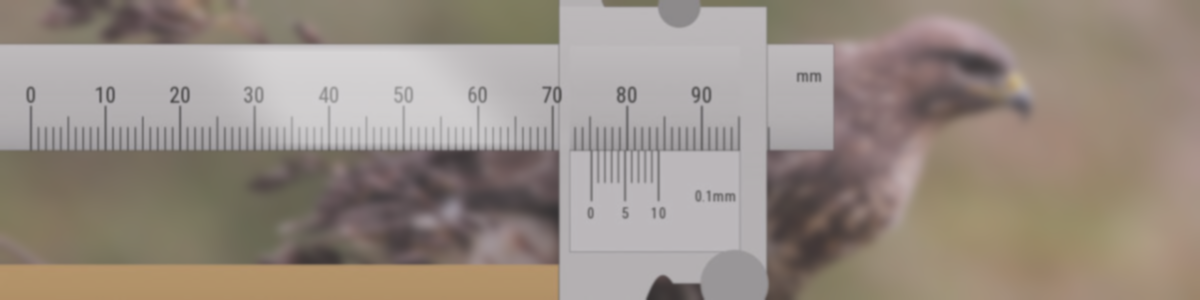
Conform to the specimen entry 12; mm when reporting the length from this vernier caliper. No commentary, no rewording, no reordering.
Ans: 75.2; mm
